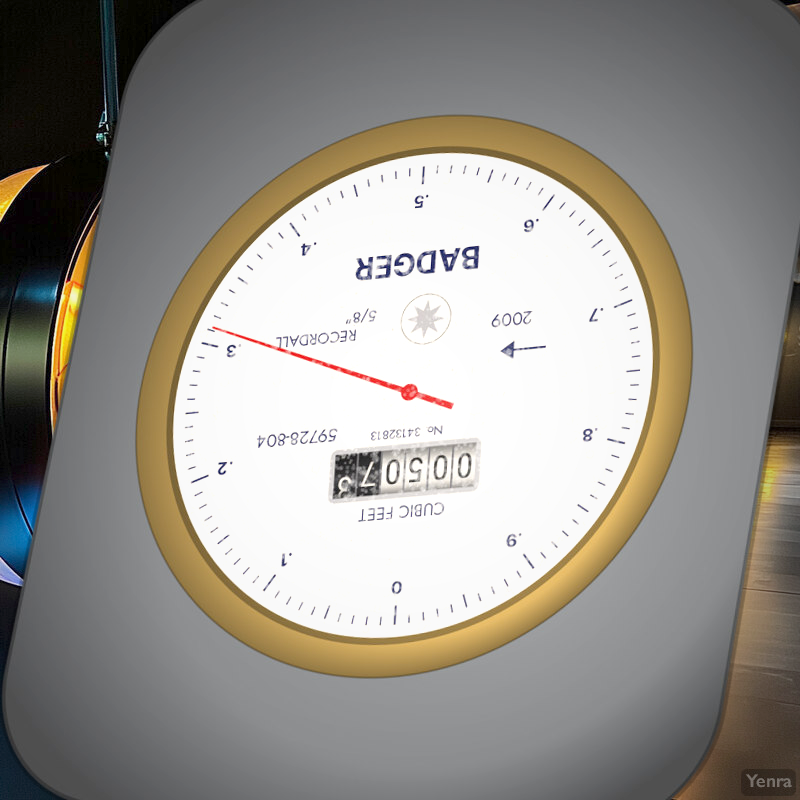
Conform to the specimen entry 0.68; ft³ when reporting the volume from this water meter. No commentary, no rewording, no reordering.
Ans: 5073.31; ft³
